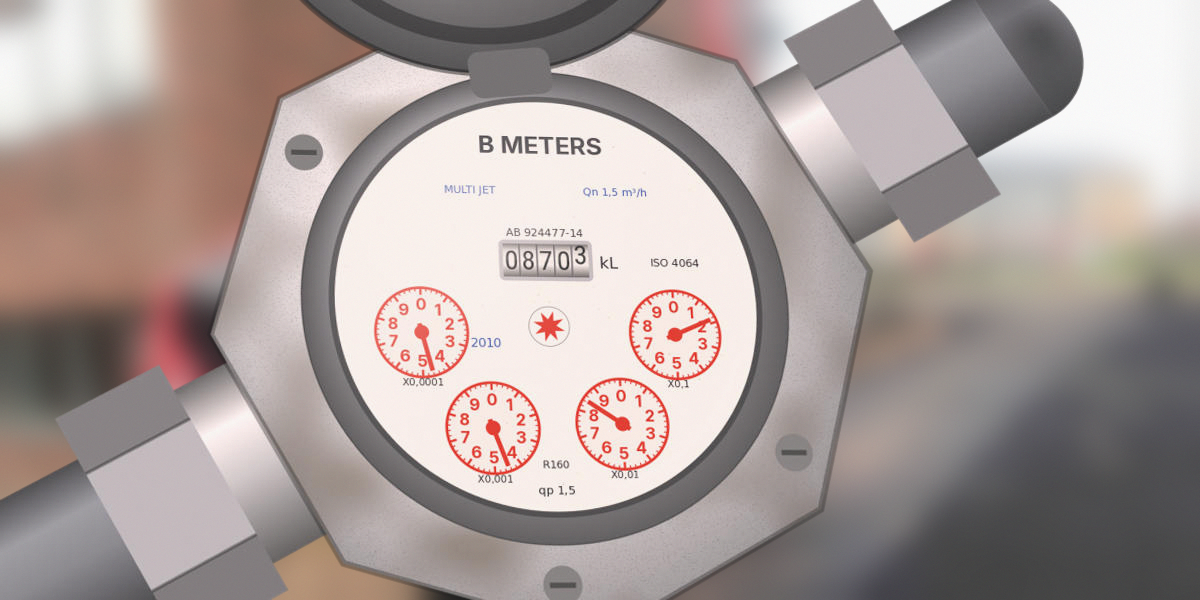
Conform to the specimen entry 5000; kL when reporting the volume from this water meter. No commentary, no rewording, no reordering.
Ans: 8703.1844; kL
